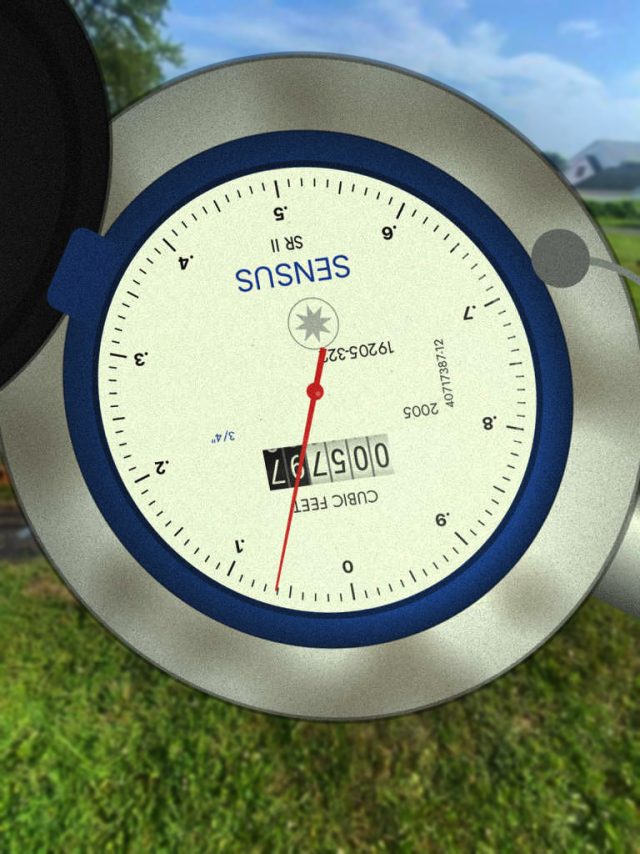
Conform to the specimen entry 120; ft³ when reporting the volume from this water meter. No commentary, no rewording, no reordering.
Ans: 5797.06; ft³
